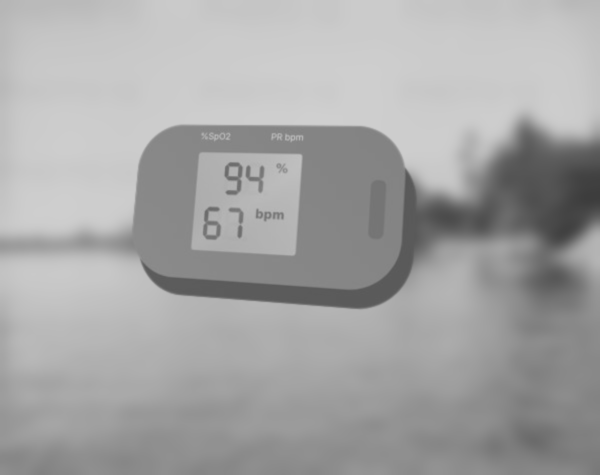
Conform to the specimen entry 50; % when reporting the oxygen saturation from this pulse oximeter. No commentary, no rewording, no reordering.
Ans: 94; %
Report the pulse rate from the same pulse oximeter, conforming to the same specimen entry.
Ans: 67; bpm
